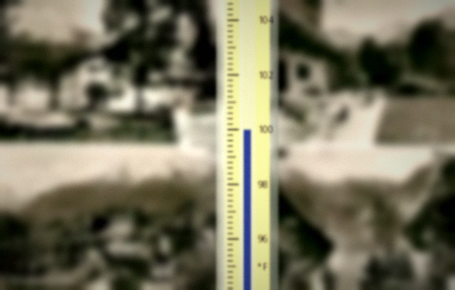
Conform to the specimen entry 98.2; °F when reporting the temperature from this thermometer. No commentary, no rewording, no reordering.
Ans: 100; °F
